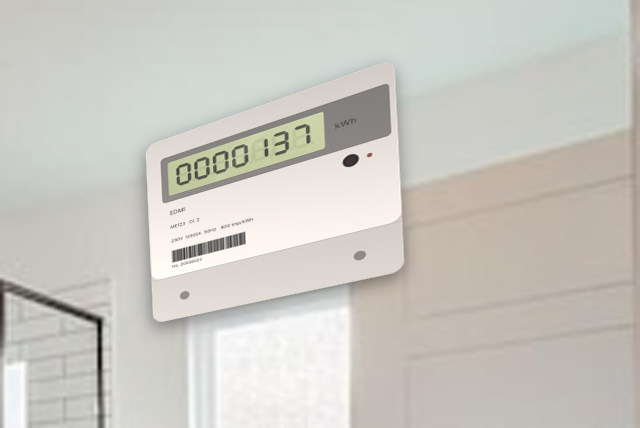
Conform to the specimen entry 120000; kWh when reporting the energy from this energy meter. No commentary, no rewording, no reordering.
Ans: 137; kWh
